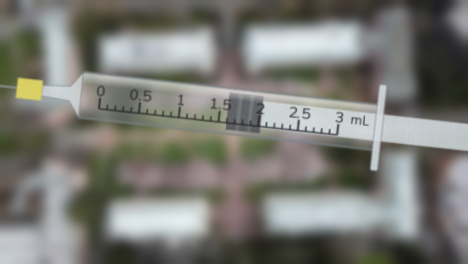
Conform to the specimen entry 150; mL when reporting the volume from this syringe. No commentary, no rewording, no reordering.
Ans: 1.6; mL
